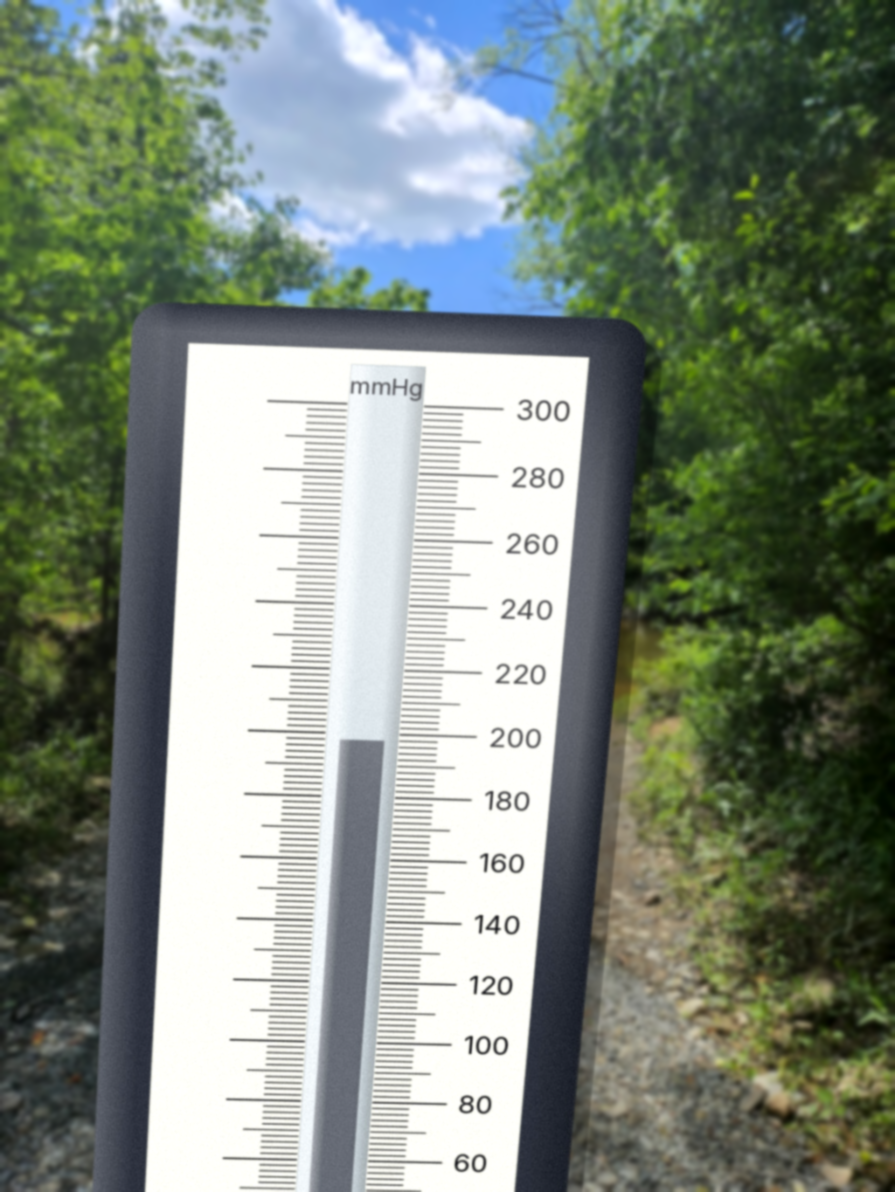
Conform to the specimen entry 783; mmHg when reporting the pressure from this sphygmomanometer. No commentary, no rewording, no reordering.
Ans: 198; mmHg
